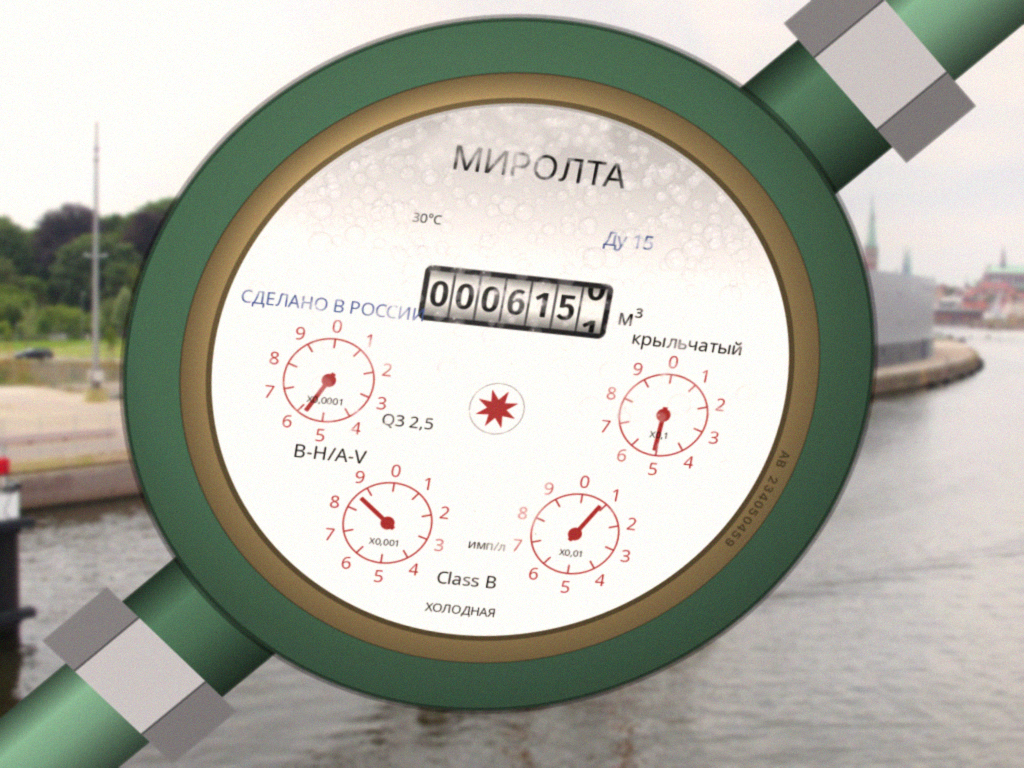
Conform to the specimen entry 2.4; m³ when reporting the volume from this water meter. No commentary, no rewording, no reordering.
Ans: 6150.5085; m³
